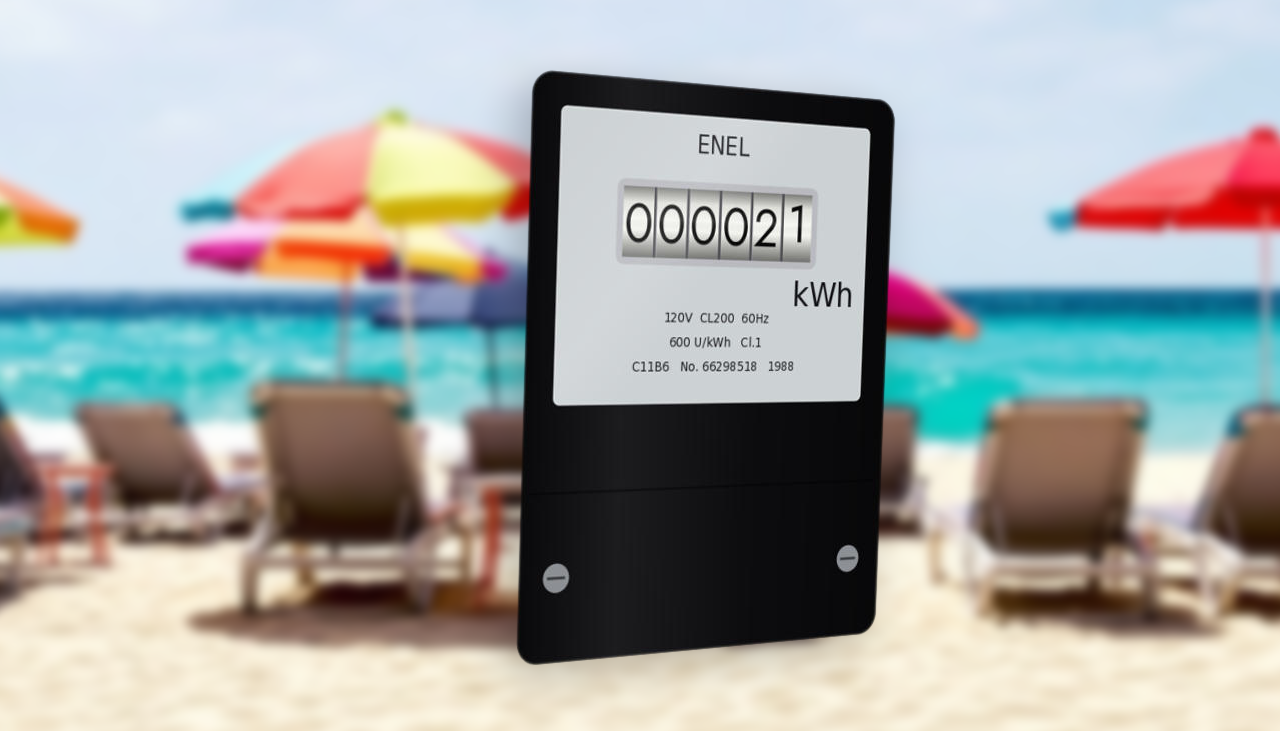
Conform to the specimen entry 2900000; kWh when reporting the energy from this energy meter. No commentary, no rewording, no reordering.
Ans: 21; kWh
